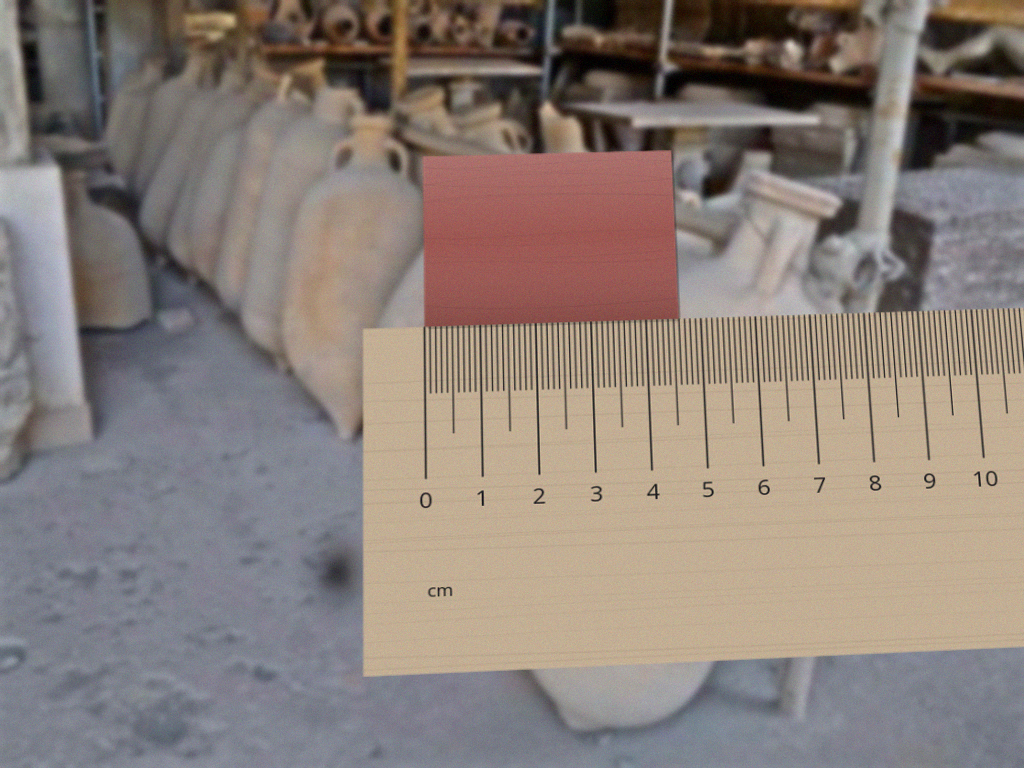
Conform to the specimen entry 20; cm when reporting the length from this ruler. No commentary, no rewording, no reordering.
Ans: 4.6; cm
